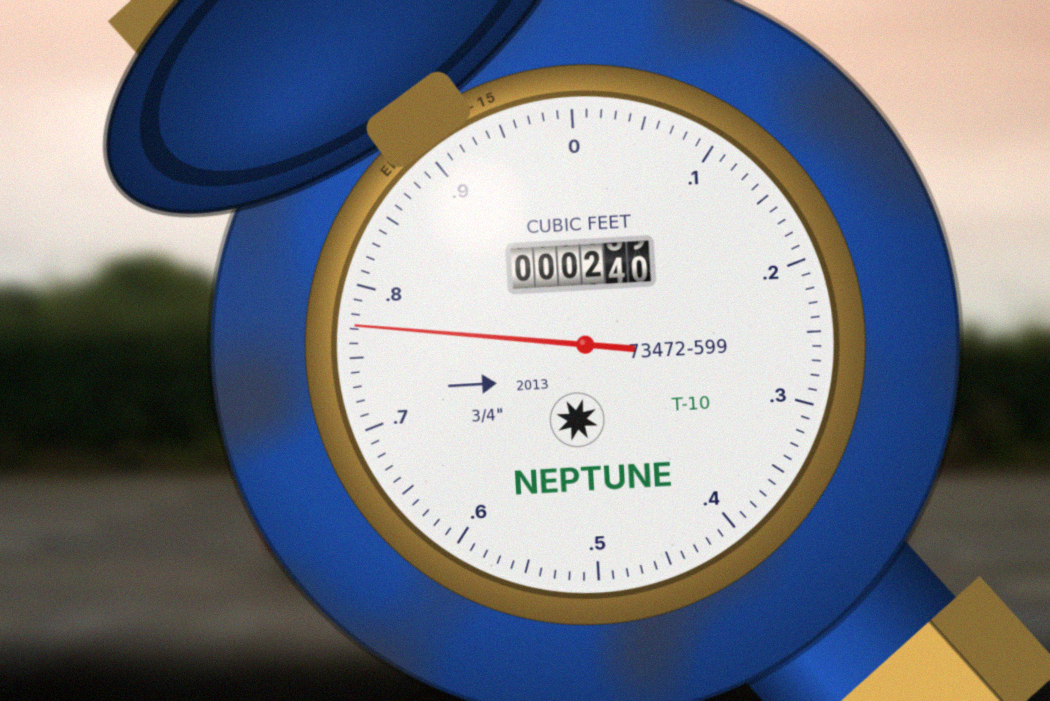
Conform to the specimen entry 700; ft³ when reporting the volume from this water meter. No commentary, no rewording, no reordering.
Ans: 239.77; ft³
